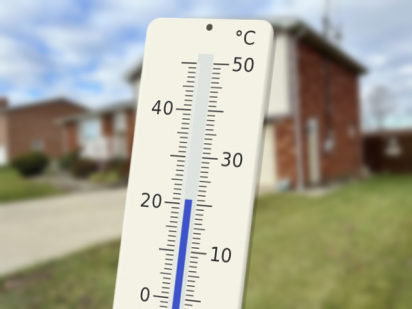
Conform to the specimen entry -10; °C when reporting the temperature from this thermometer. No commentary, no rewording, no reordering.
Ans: 21; °C
